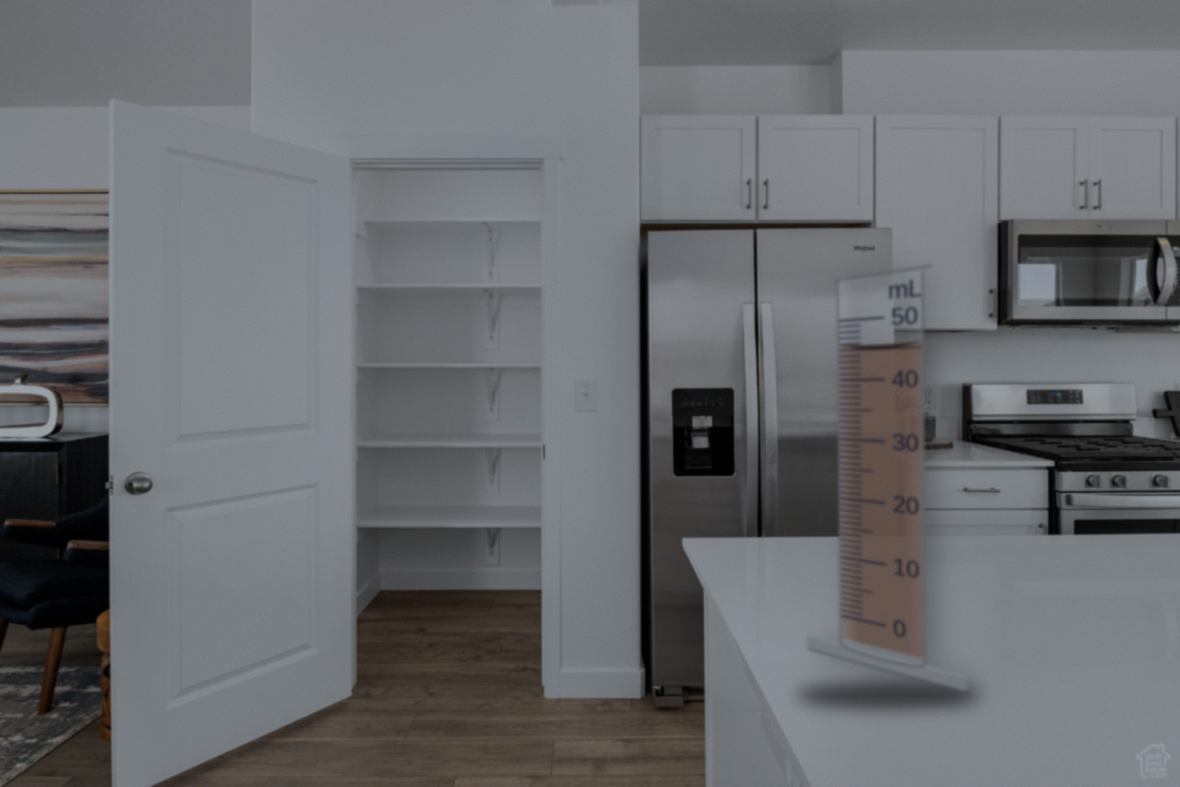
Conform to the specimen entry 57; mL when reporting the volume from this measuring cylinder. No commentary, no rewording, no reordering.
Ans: 45; mL
